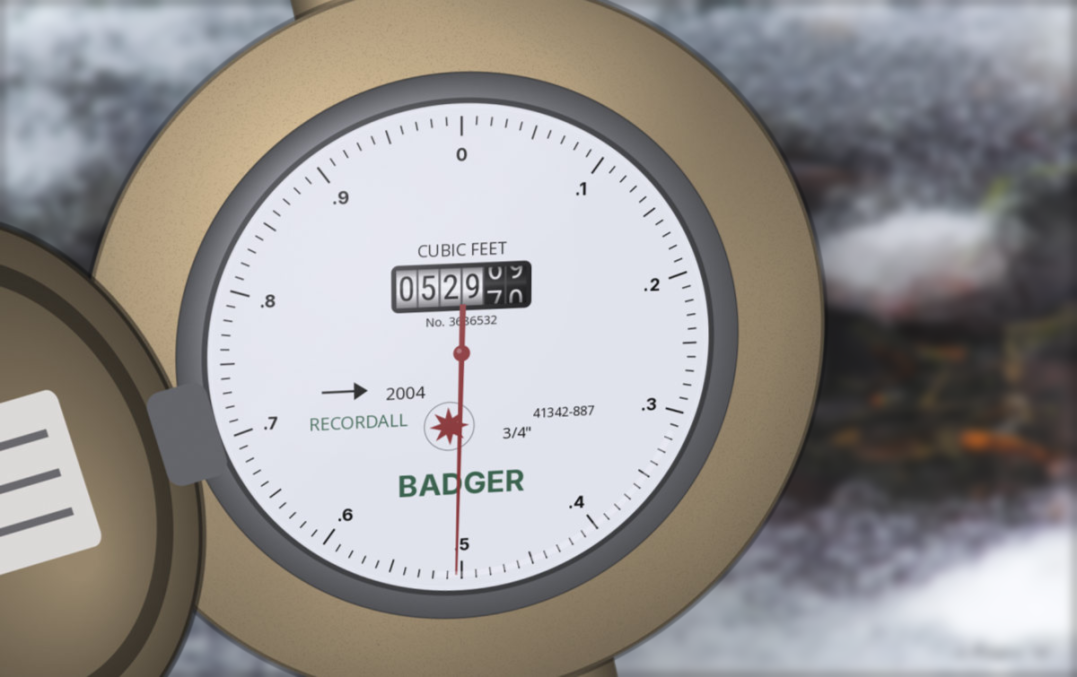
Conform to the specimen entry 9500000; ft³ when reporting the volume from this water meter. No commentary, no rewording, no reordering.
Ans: 52969.50; ft³
